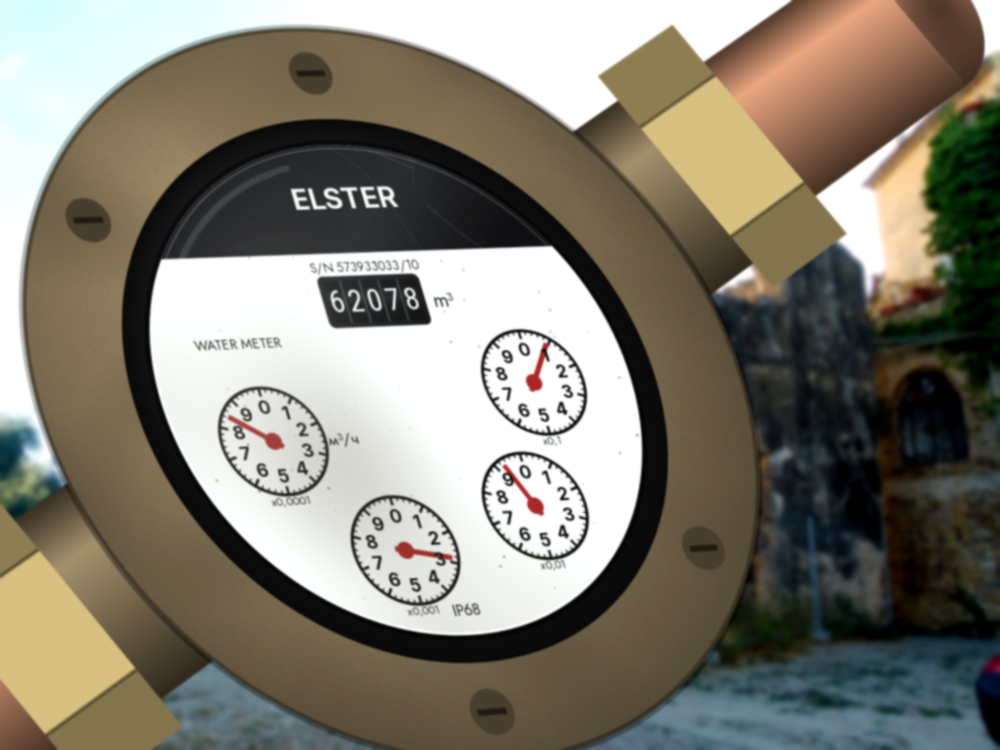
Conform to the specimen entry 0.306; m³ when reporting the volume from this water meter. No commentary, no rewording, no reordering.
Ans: 62078.0928; m³
